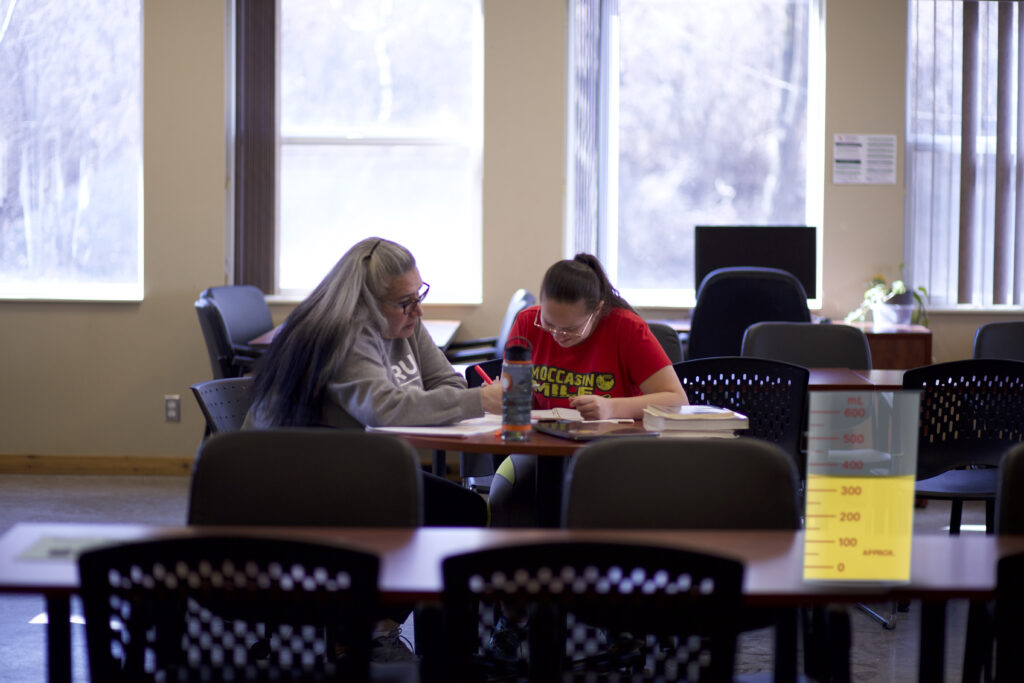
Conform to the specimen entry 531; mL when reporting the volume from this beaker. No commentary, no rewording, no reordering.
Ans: 350; mL
